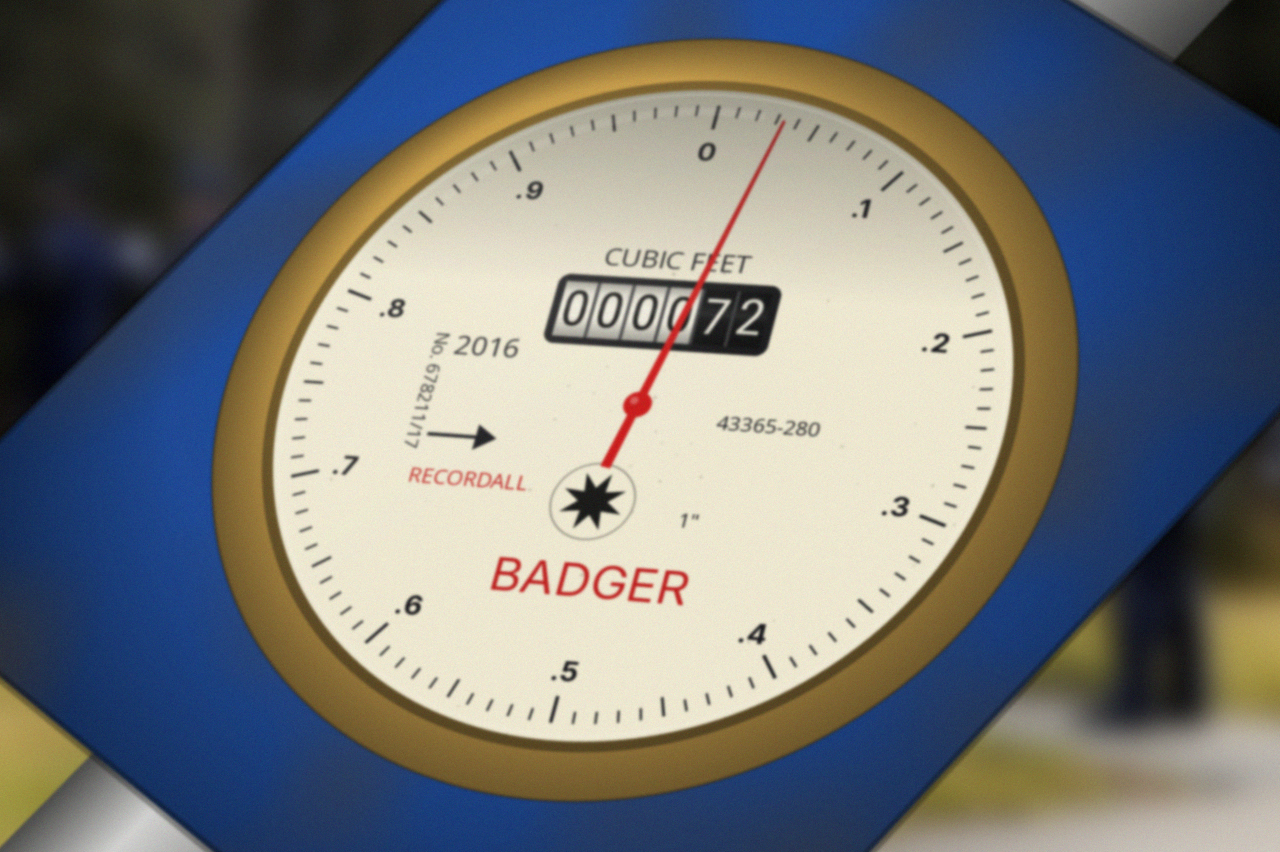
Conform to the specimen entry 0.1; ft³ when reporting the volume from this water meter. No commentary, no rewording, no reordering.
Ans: 72.03; ft³
